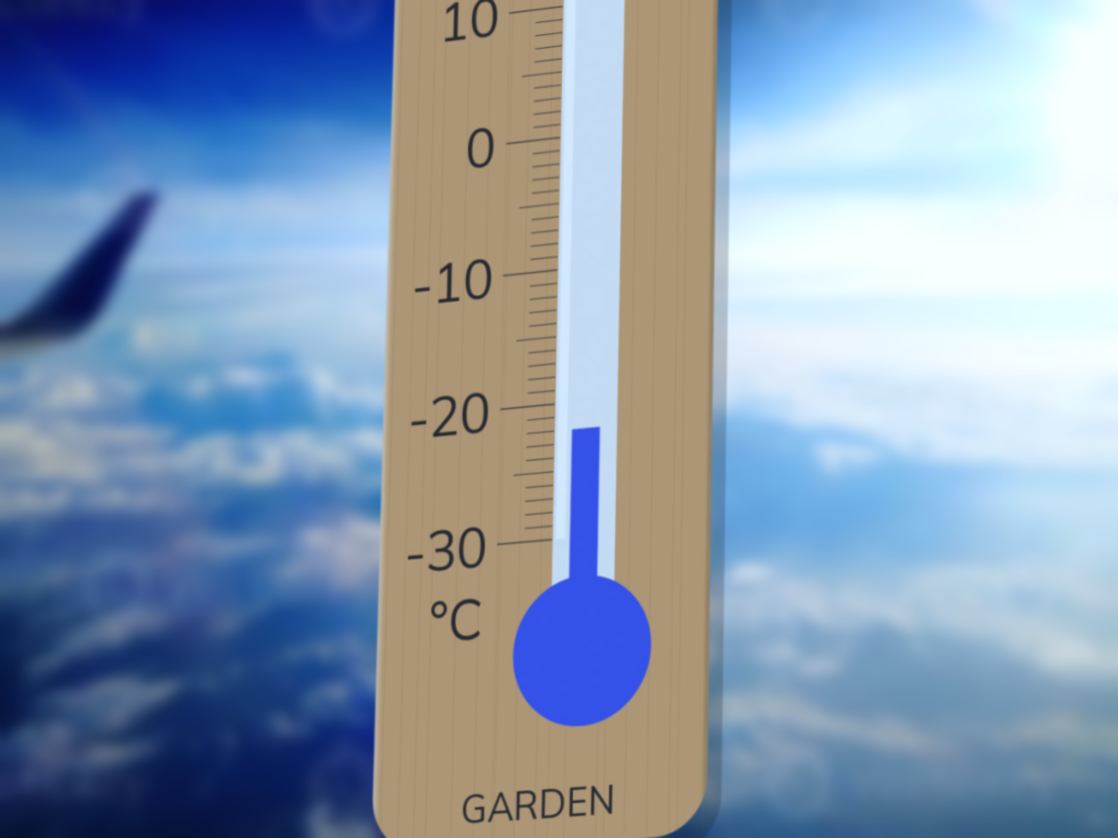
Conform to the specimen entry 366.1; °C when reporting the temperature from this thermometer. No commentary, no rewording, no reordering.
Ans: -22; °C
